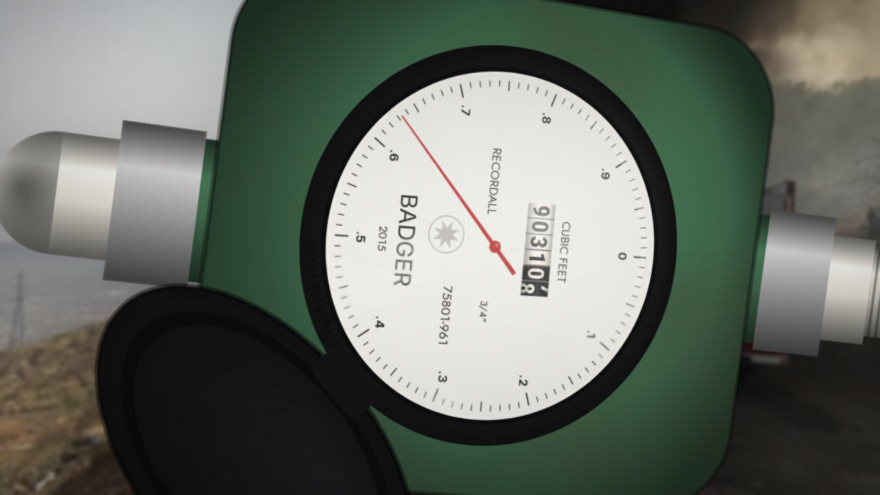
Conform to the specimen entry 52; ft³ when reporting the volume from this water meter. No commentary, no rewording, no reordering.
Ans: 903107.63; ft³
